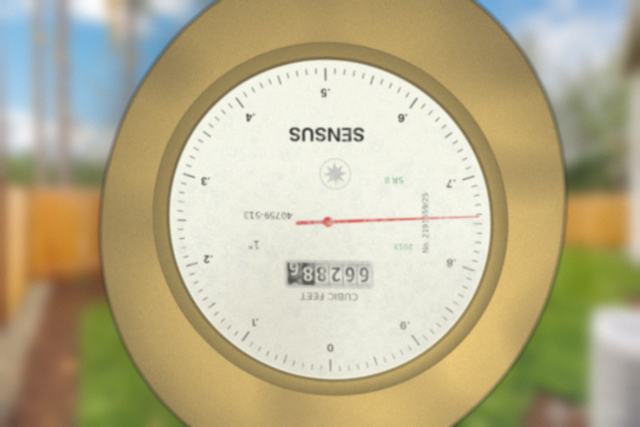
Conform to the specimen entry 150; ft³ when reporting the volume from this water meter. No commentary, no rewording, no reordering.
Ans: 662885.74; ft³
